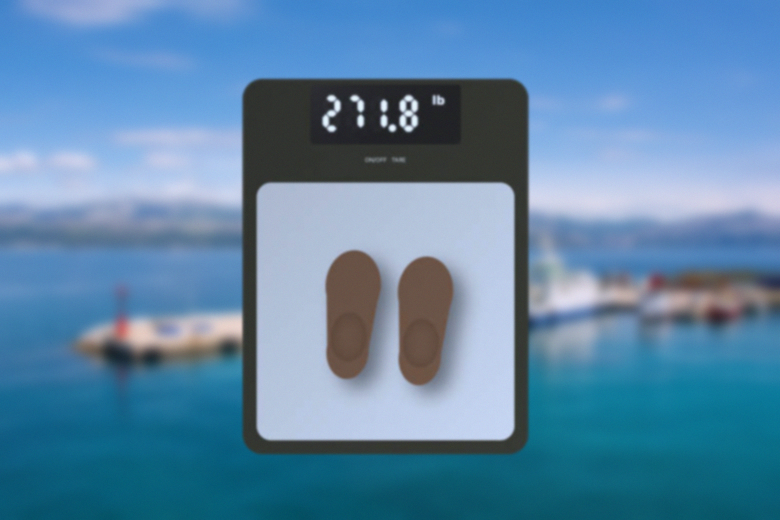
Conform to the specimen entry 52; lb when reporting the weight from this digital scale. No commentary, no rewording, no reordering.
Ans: 271.8; lb
